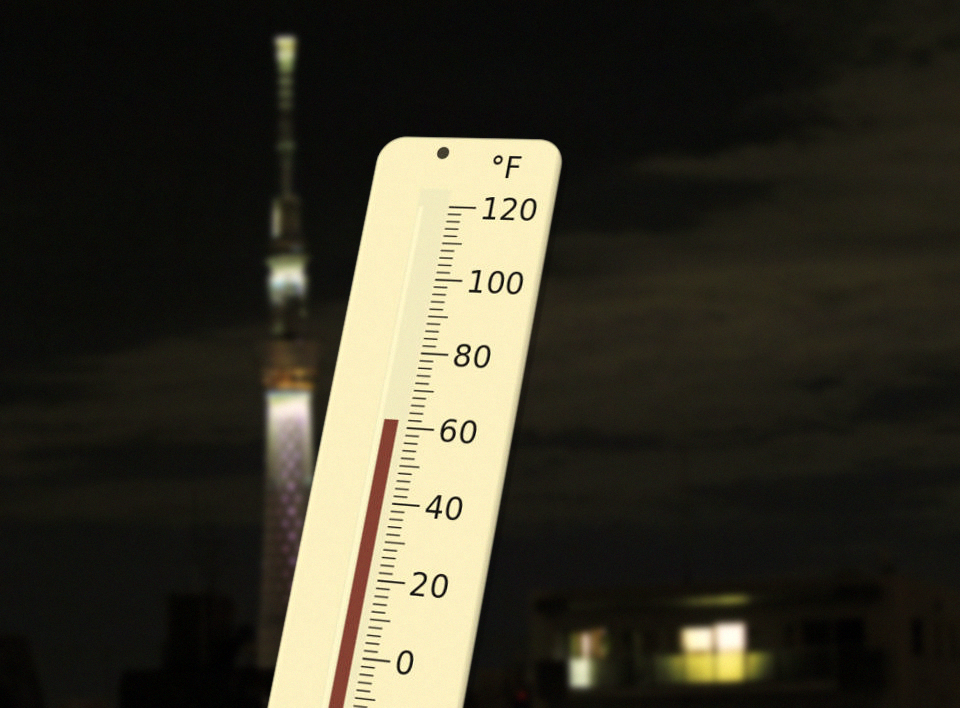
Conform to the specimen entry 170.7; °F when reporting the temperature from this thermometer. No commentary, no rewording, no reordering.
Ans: 62; °F
